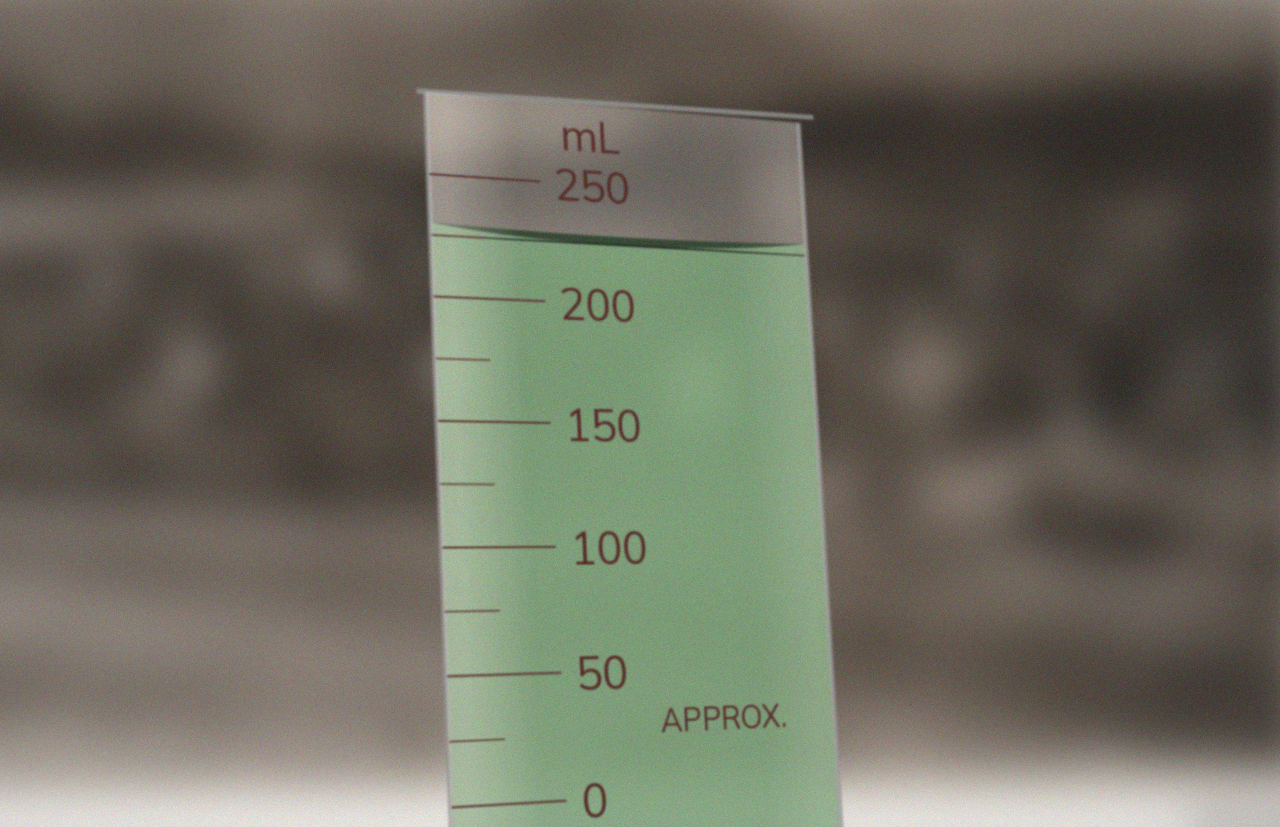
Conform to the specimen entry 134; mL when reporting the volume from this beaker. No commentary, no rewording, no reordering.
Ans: 225; mL
